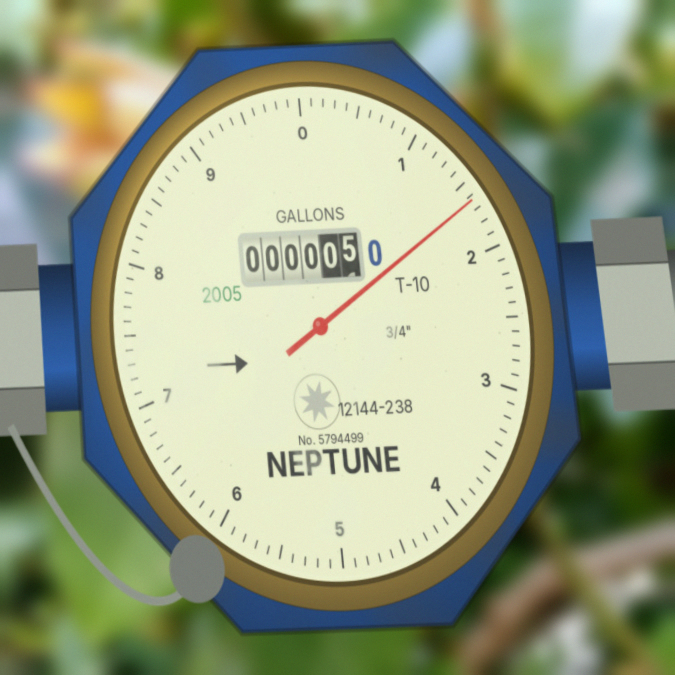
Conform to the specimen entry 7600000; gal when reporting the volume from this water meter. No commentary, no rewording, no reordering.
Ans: 51.6; gal
